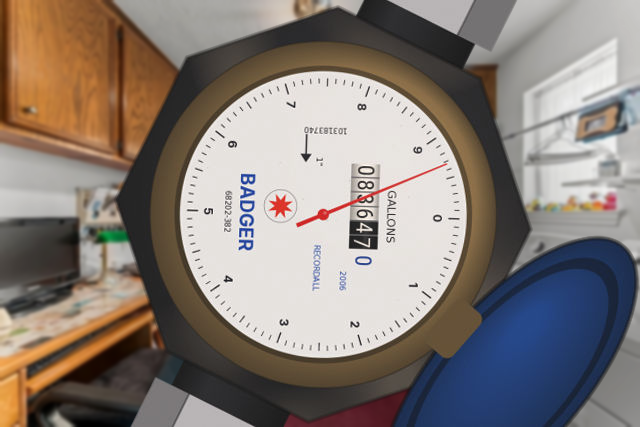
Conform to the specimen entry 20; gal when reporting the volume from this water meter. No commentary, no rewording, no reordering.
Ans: 836469.3; gal
